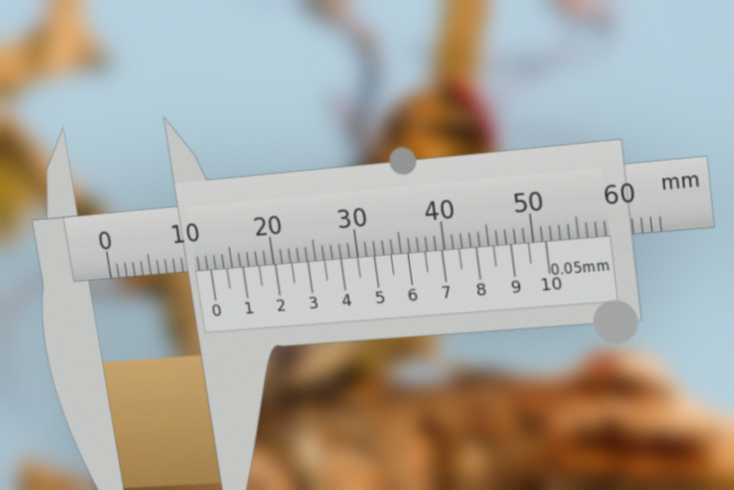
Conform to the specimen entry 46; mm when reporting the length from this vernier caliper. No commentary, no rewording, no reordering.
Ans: 12.4; mm
